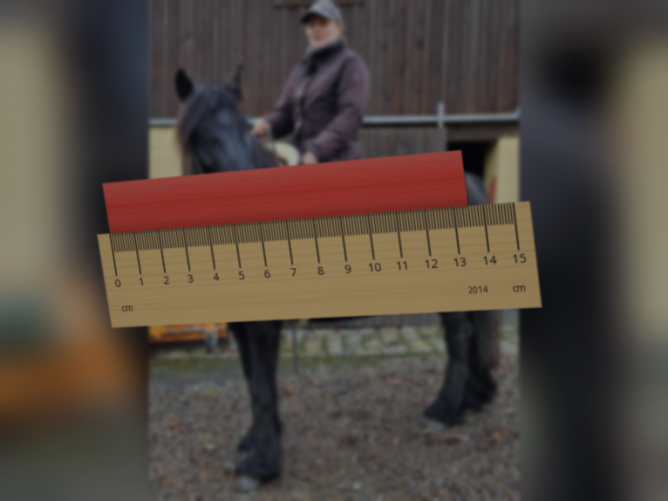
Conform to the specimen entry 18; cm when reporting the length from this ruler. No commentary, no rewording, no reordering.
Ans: 13.5; cm
